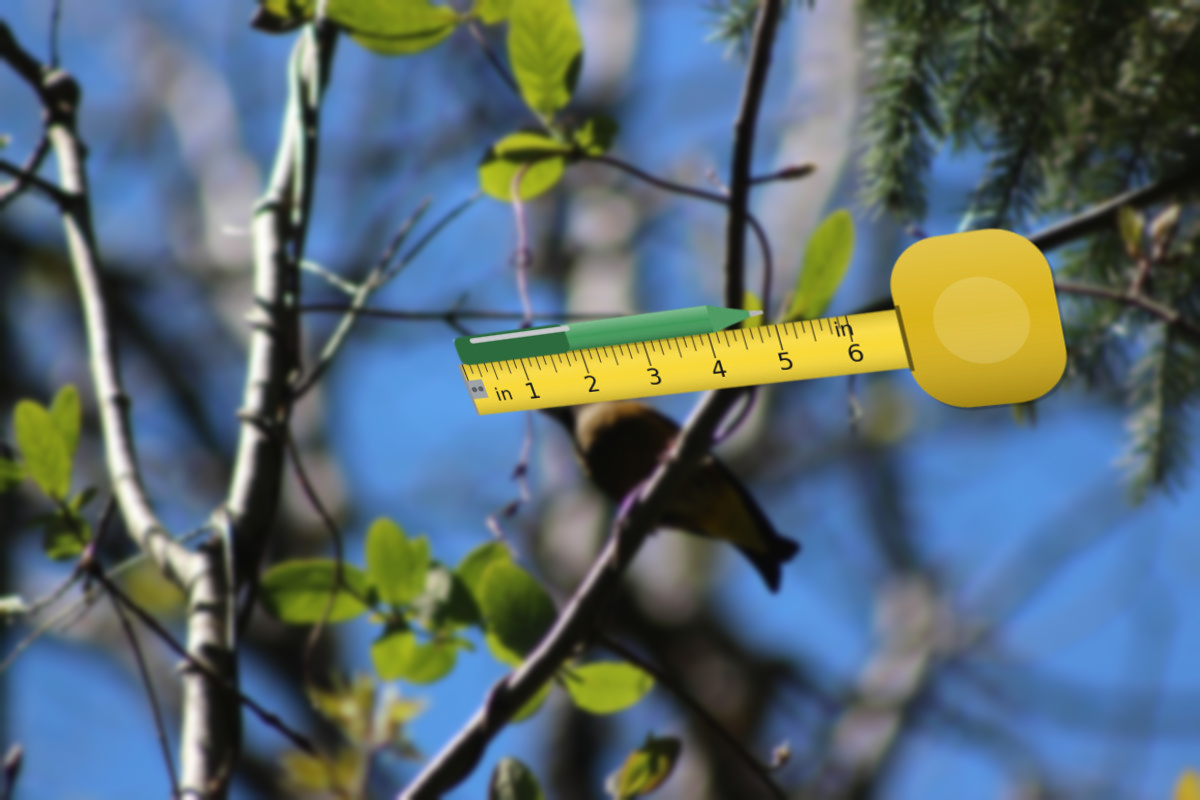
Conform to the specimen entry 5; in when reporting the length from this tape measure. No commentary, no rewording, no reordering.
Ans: 4.875; in
